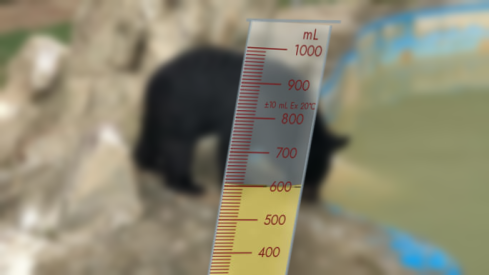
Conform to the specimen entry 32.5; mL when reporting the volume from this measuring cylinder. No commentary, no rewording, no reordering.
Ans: 600; mL
